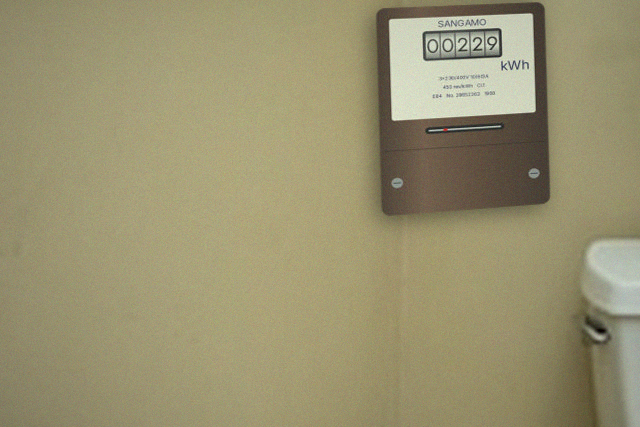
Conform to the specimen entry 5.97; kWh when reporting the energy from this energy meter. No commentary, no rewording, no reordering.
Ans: 229; kWh
